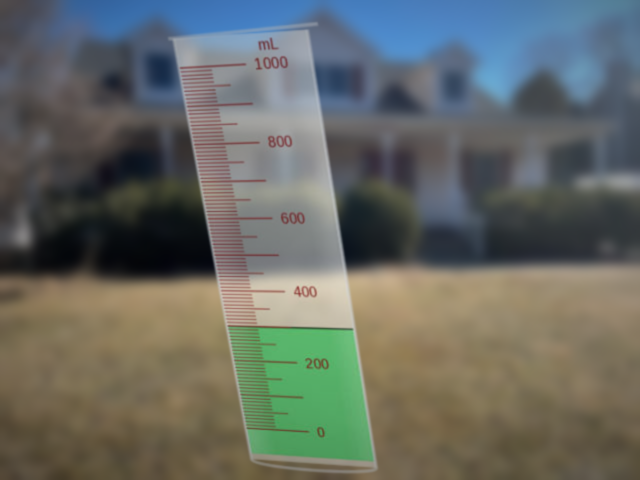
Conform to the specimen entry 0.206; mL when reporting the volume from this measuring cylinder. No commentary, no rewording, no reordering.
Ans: 300; mL
